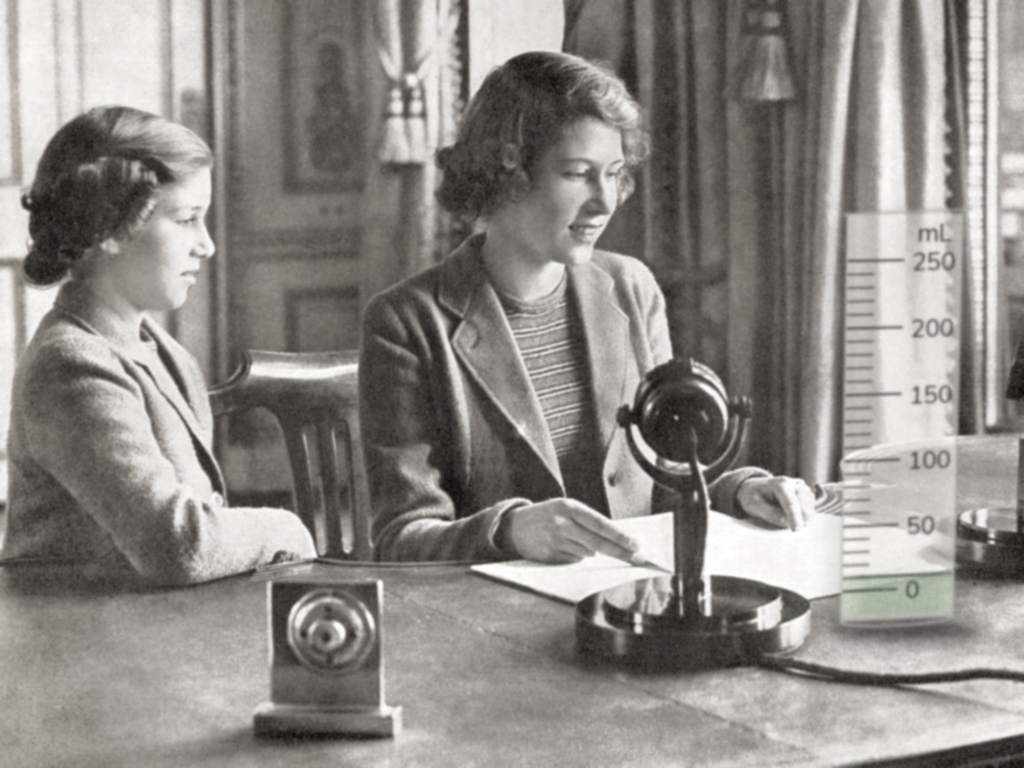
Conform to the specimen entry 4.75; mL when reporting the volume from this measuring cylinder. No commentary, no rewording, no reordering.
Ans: 10; mL
